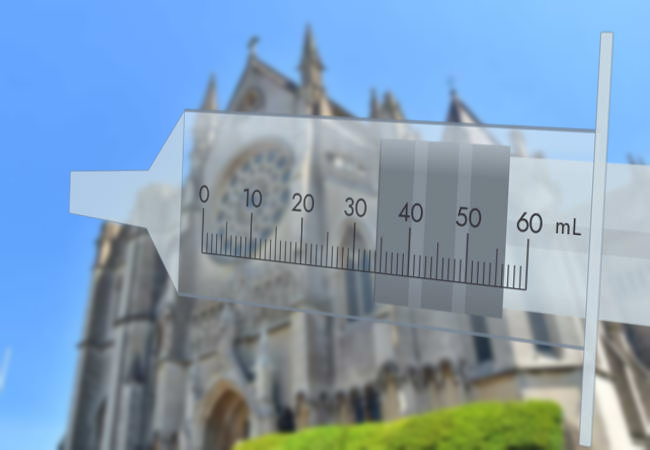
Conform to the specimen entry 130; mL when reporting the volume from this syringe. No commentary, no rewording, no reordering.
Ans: 34; mL
